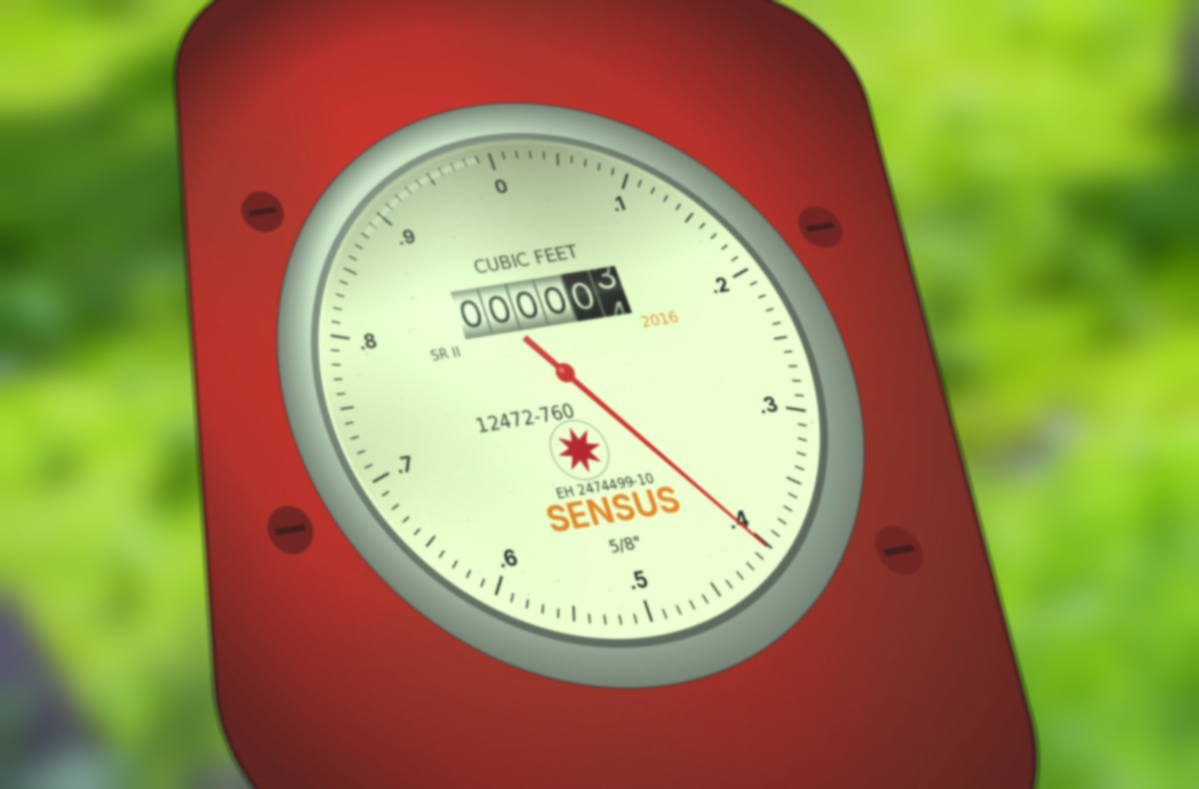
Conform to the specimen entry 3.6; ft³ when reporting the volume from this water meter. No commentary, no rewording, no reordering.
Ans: 3.40; ft³
